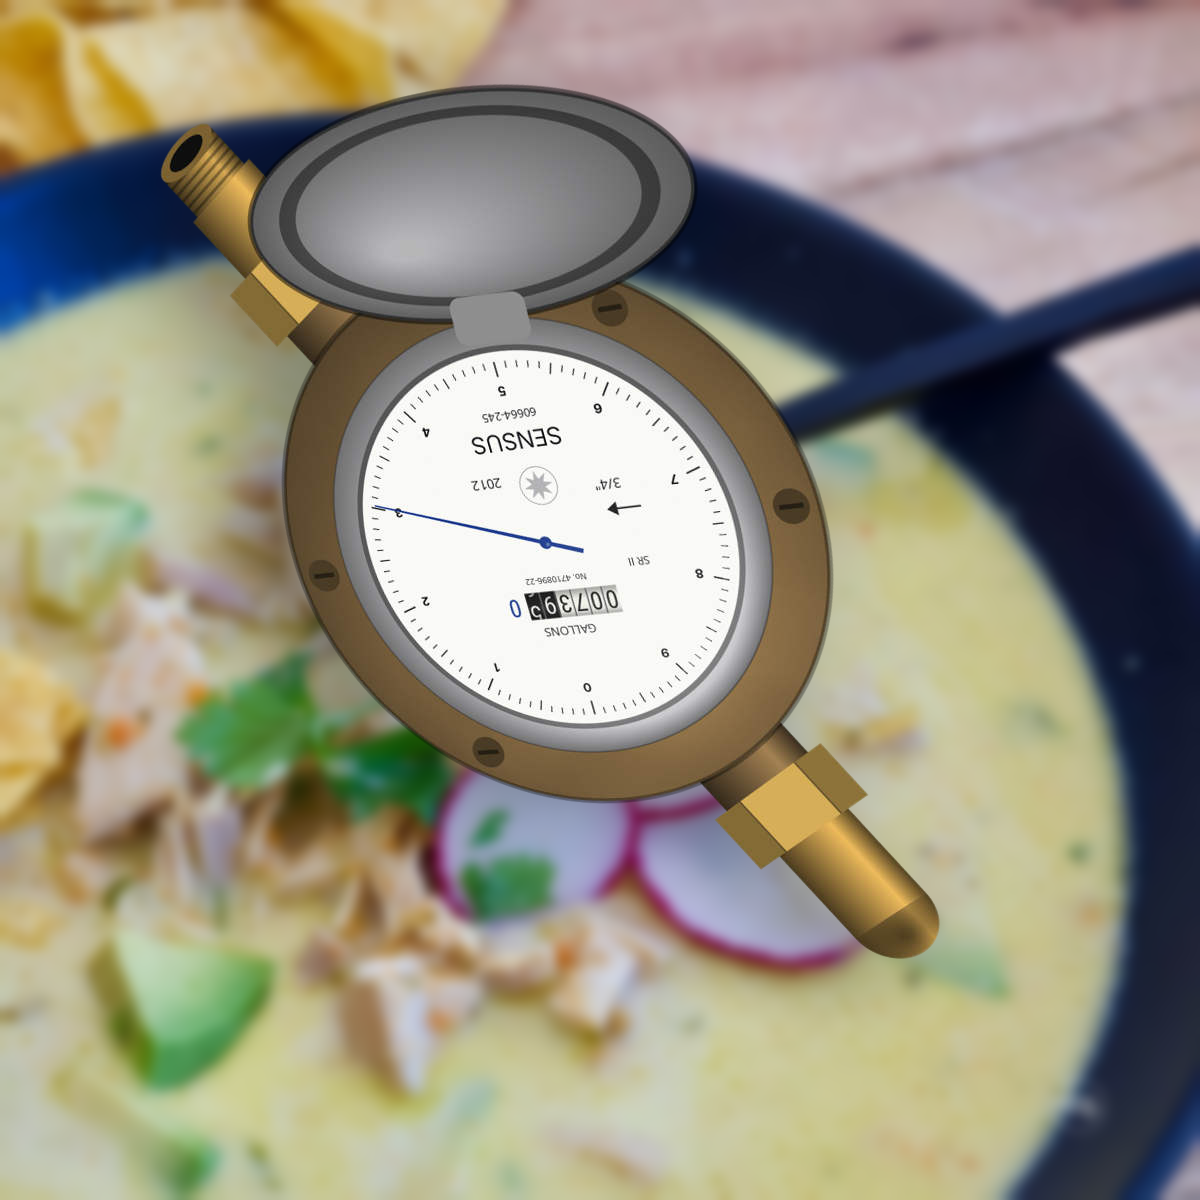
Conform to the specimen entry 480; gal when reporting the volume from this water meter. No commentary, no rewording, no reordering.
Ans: 73953.0; gal
